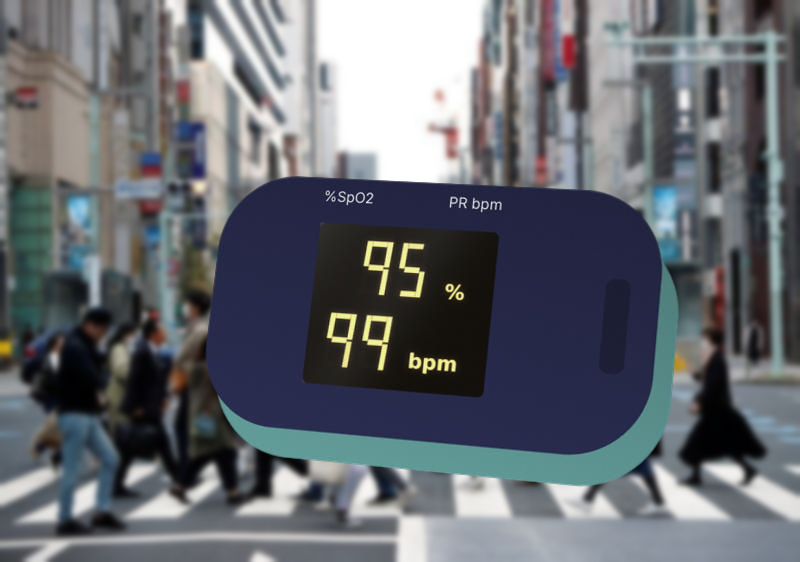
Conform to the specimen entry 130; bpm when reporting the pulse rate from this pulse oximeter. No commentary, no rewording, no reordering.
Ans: 99; bpm
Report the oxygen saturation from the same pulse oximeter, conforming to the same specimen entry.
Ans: 95; %
